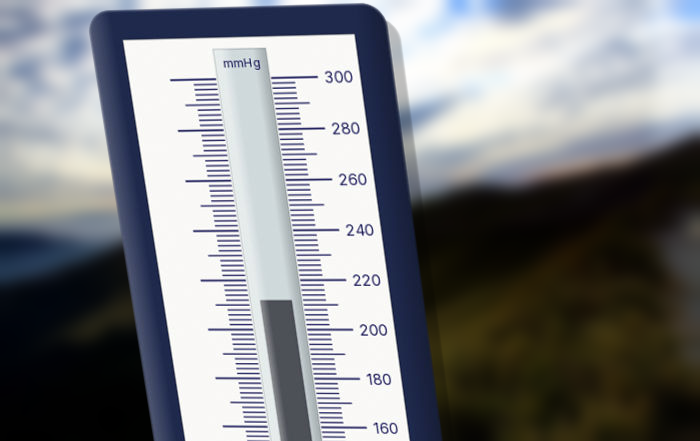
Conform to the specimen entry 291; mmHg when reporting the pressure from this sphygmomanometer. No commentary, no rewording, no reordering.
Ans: 212; mmHg
